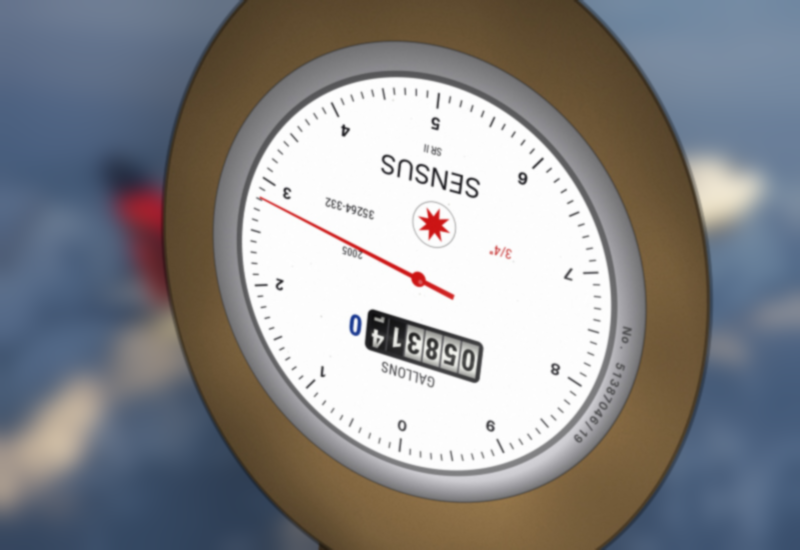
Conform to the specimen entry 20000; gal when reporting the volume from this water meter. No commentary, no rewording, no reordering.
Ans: 583142.8; gal
